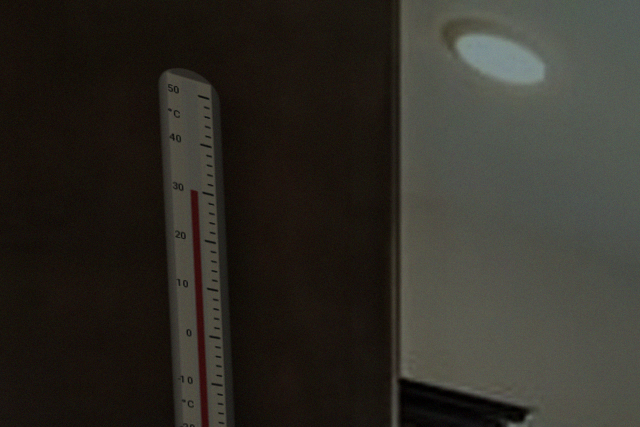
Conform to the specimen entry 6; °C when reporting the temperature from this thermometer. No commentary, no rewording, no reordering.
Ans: 30; °C
